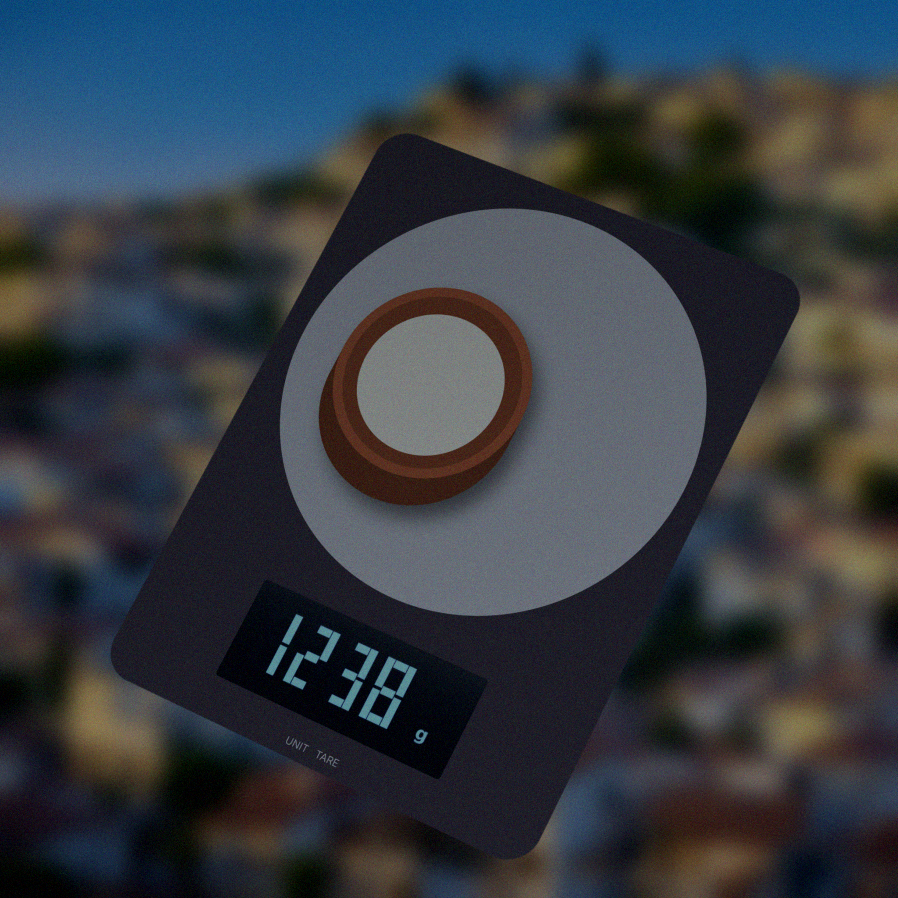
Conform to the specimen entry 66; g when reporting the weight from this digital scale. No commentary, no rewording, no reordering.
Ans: 1238; g
